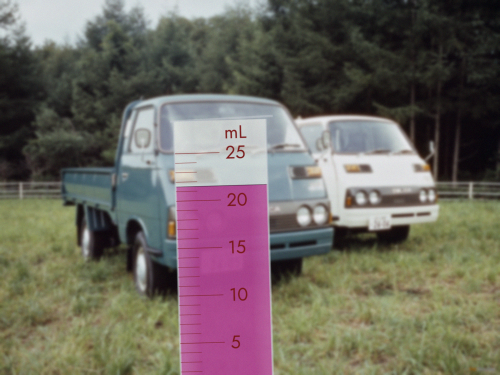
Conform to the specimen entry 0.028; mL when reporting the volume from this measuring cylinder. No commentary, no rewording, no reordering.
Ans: 21.5; mL
